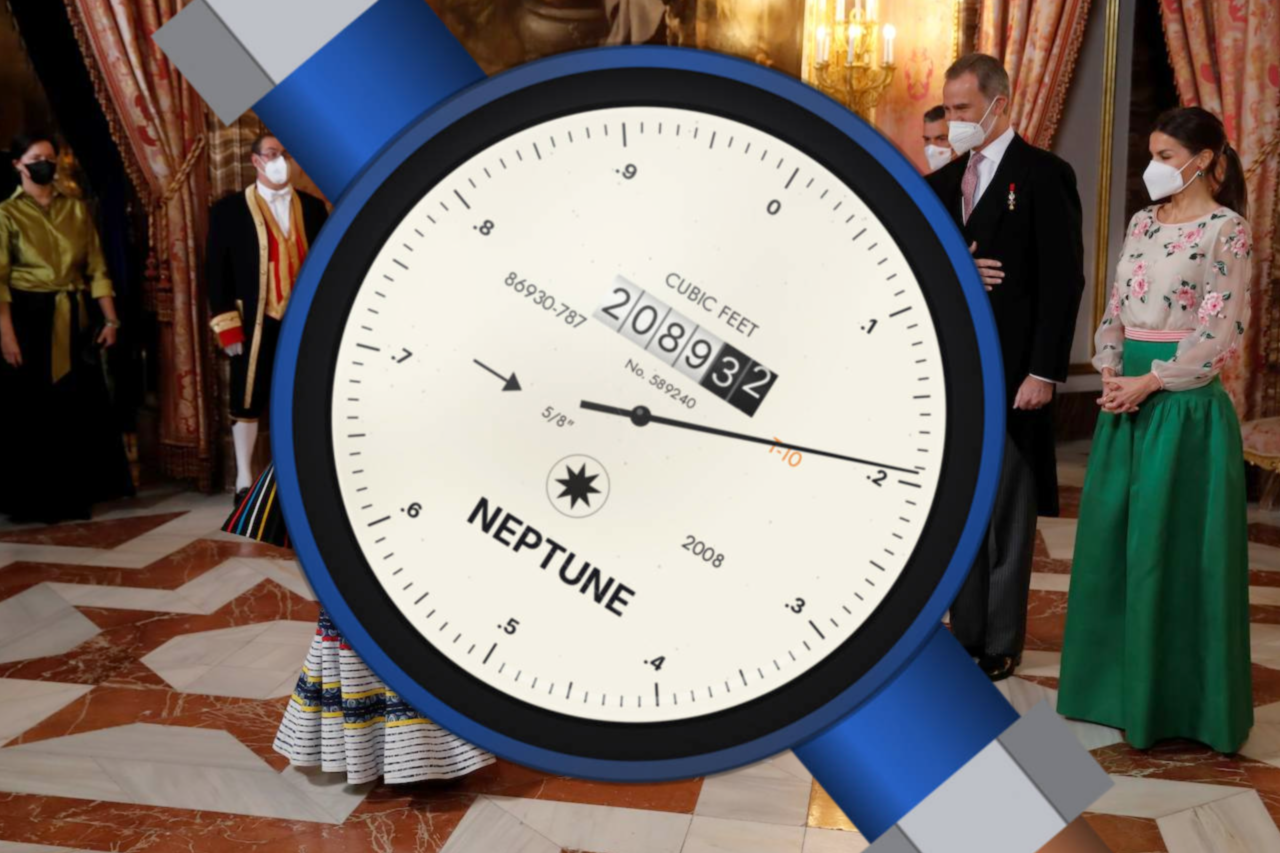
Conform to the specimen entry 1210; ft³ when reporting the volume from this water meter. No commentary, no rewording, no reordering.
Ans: 208932.19; ft³
